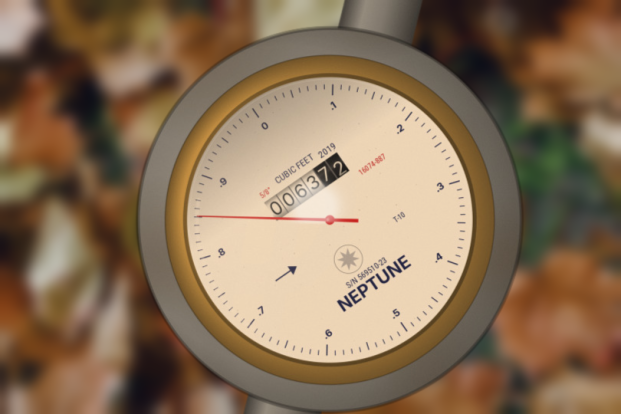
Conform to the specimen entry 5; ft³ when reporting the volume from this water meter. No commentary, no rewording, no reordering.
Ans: 6371.85; ft³
